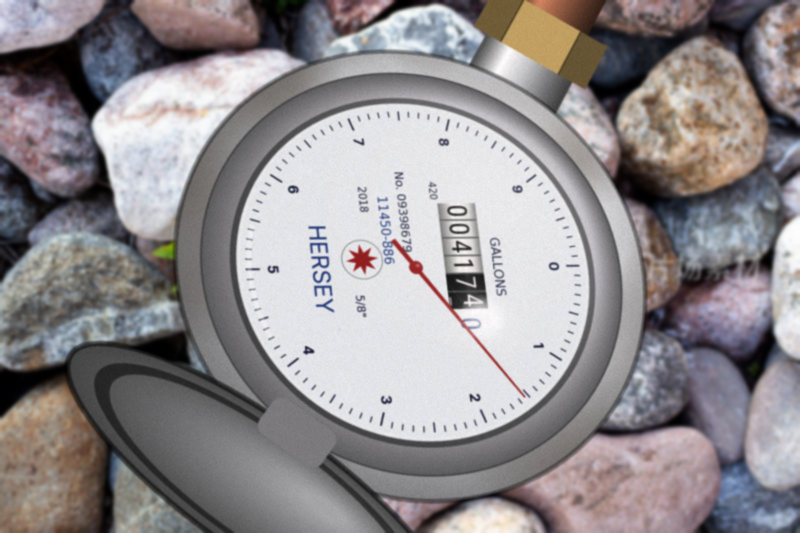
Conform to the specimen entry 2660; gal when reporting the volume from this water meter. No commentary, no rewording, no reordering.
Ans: 41741.5; gal
